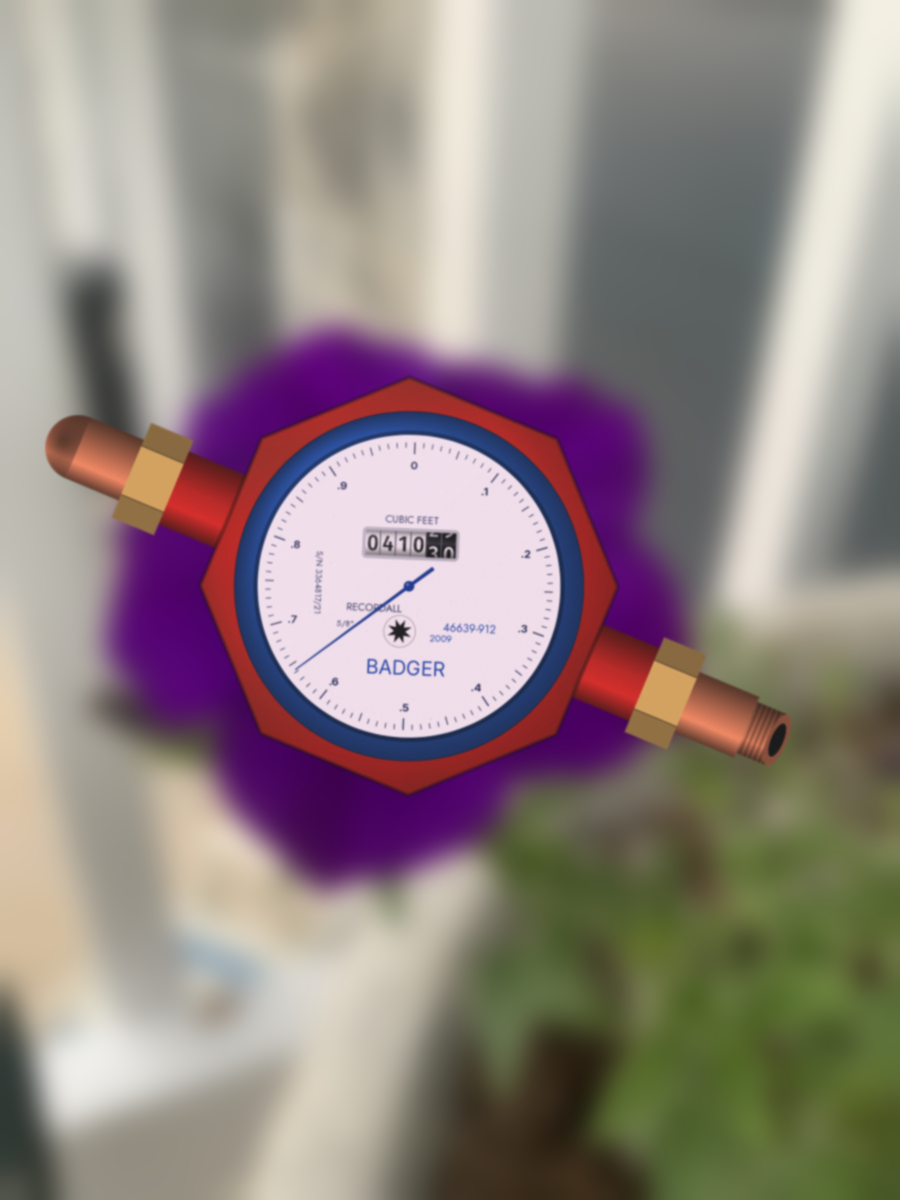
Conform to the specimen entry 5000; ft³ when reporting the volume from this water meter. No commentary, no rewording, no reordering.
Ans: 41029.64; ft³
